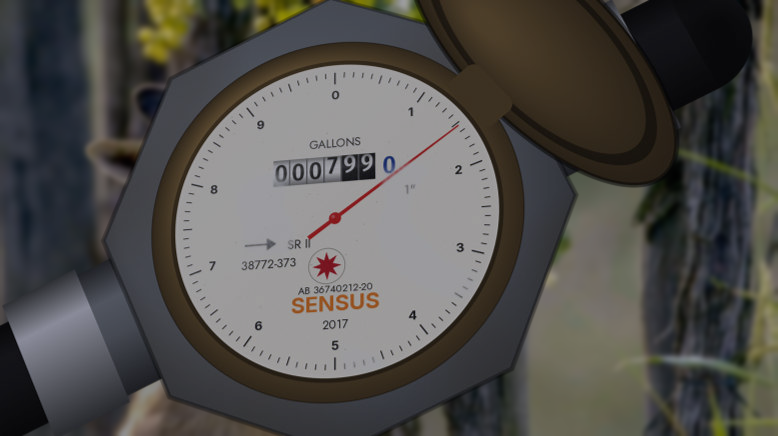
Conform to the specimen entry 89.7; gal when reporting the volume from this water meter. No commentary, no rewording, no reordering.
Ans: 7991.5; gal
